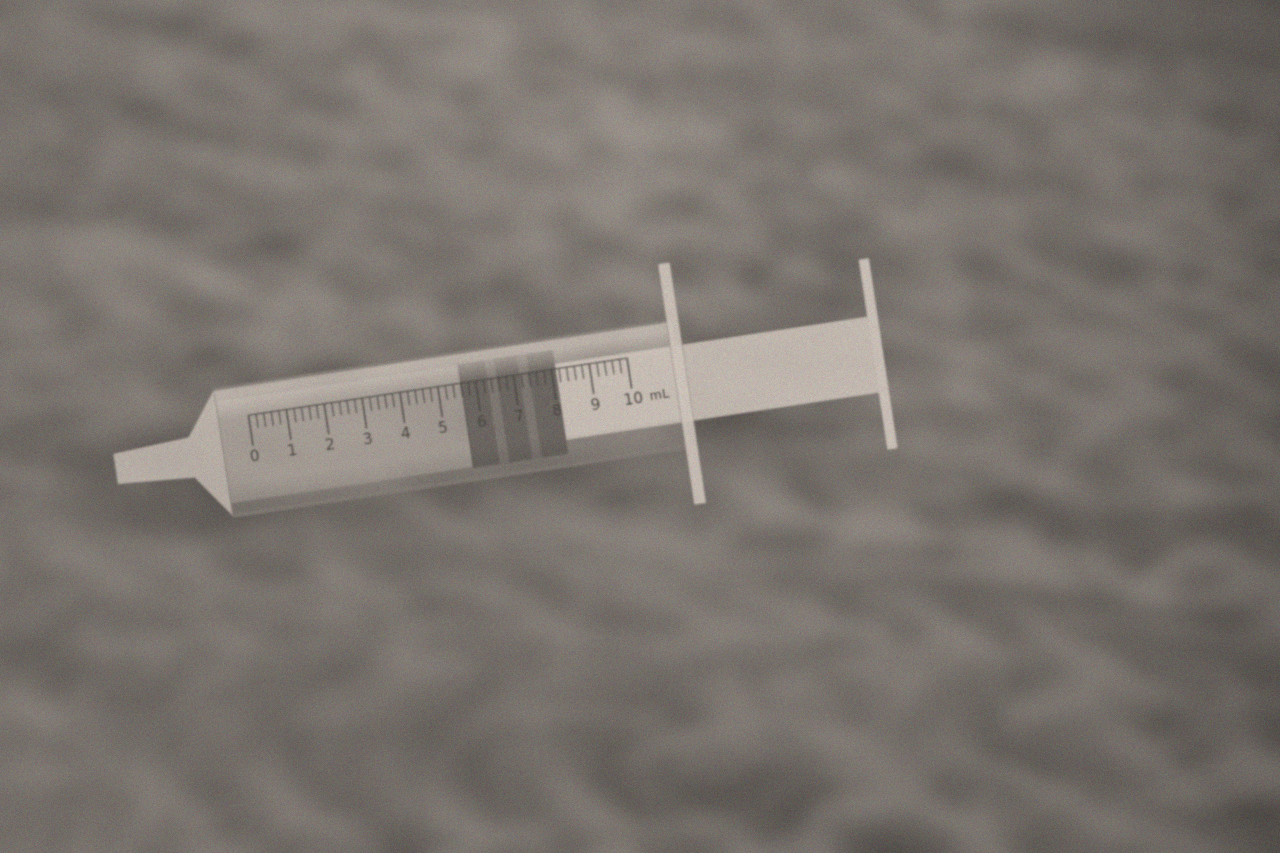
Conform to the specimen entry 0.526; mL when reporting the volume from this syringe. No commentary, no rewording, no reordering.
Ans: 5.6; mL
